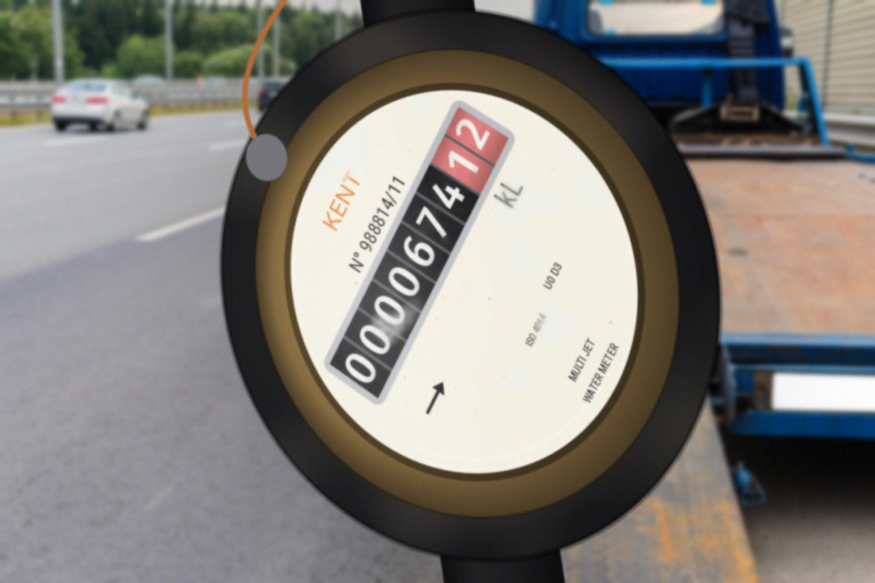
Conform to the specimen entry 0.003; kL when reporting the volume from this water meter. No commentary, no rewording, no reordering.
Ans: 674.12; kL
